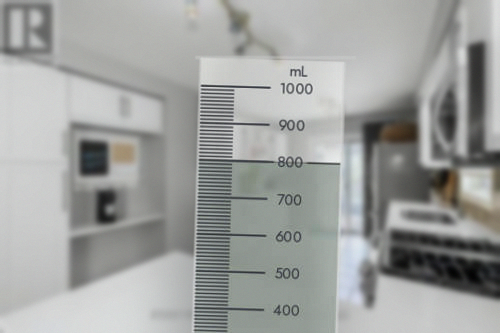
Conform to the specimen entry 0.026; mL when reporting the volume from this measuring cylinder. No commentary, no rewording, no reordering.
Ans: 800; mL
